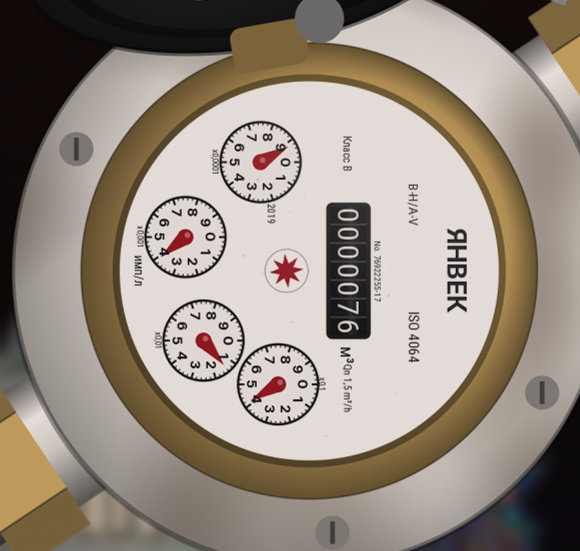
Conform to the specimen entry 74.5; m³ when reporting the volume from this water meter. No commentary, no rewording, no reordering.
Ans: 76.4139; m³
